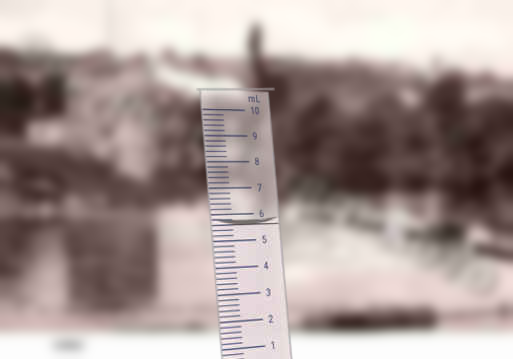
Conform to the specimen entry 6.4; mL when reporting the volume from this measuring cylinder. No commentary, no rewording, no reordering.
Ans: 5.6; mL
